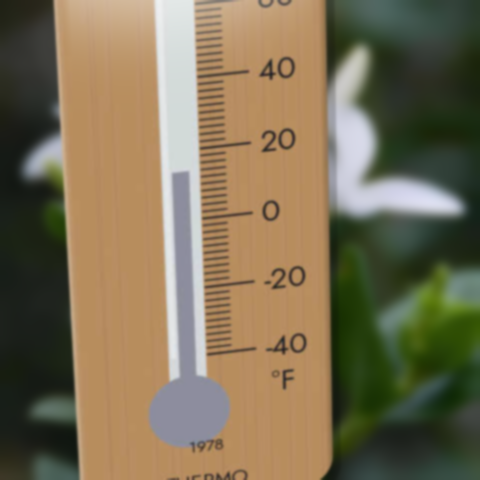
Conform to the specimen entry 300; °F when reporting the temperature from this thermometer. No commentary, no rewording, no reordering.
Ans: 14; °F
